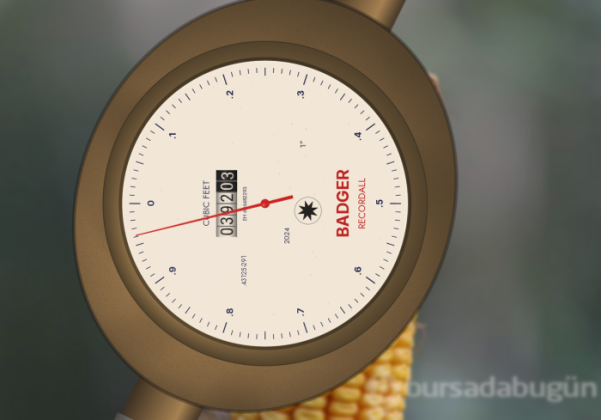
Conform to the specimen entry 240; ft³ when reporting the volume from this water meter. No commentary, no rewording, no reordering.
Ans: 39202.96; ft³
